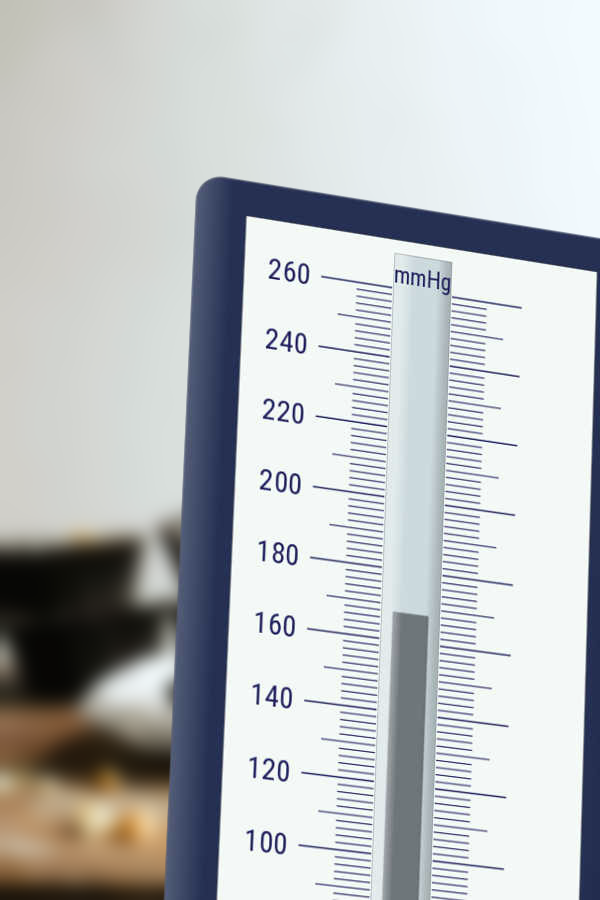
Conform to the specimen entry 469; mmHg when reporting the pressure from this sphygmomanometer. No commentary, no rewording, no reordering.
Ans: 168; mmHg
